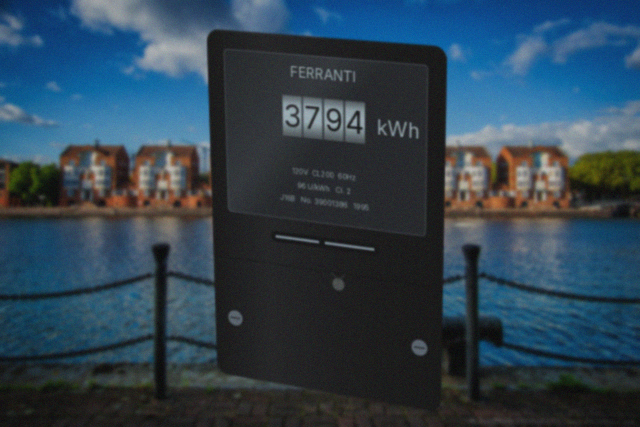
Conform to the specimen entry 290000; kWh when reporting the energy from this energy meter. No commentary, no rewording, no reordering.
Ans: 3794; kWh
